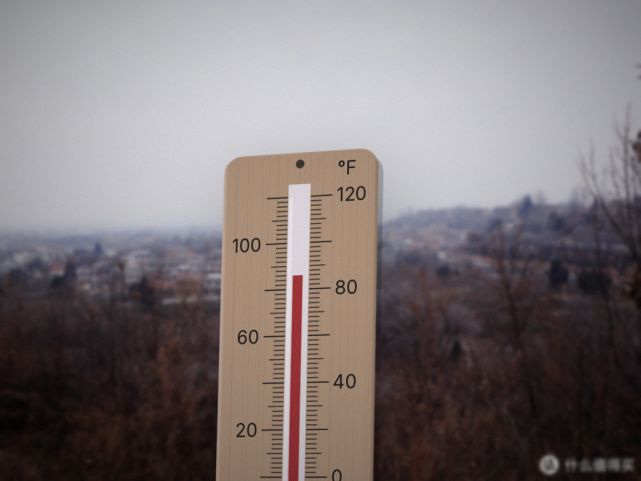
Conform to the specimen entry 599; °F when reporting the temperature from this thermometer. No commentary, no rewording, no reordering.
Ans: 86; °F
